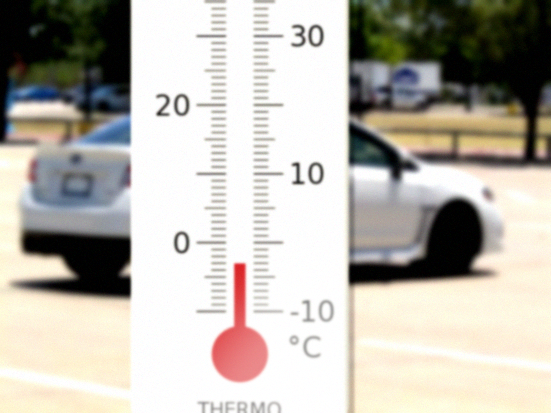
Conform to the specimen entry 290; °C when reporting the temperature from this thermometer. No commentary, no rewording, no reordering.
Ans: -3; °C
